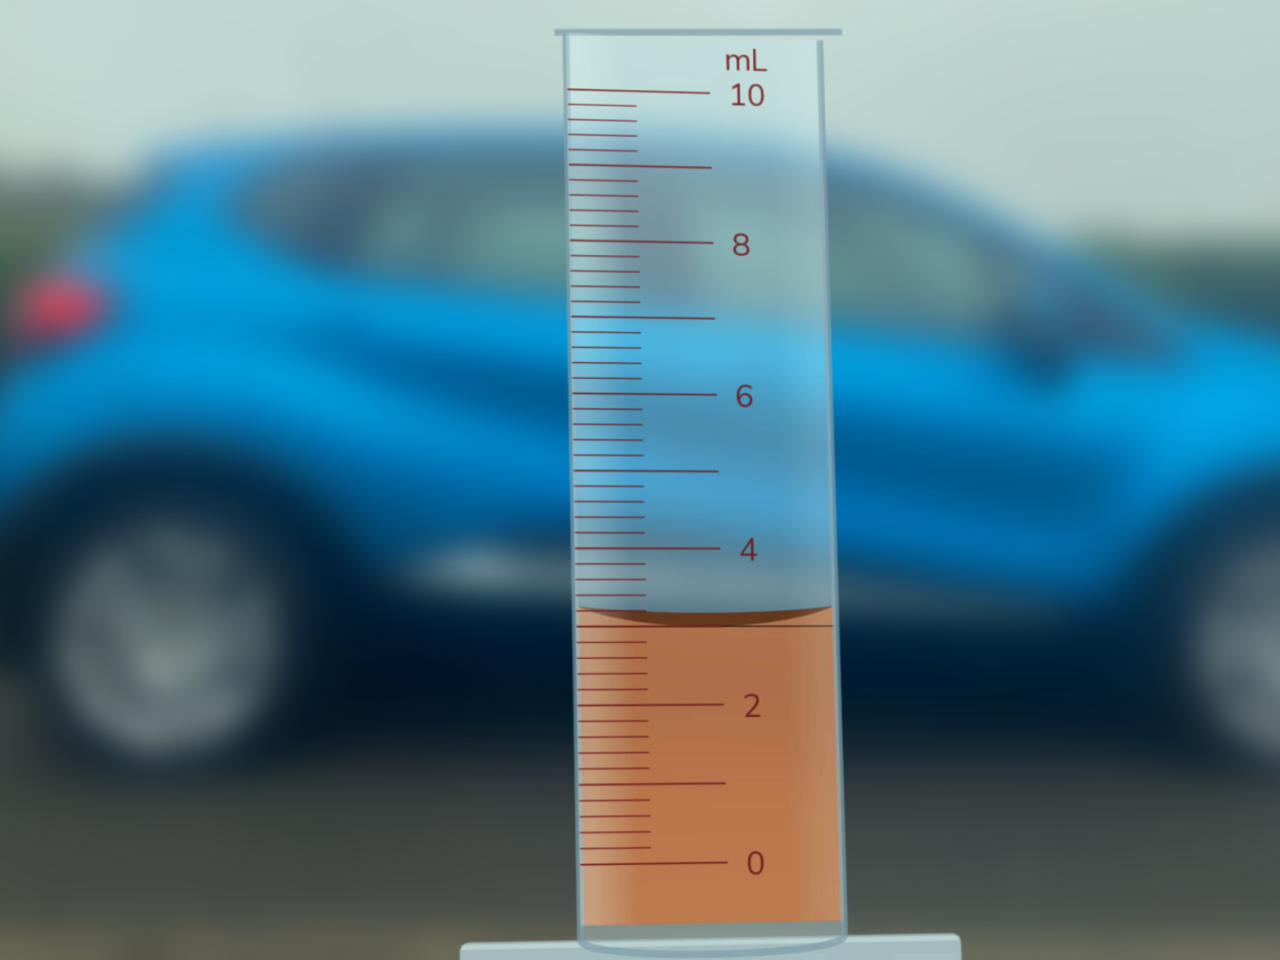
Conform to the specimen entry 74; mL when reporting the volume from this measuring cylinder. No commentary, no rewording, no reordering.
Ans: 3; mL
